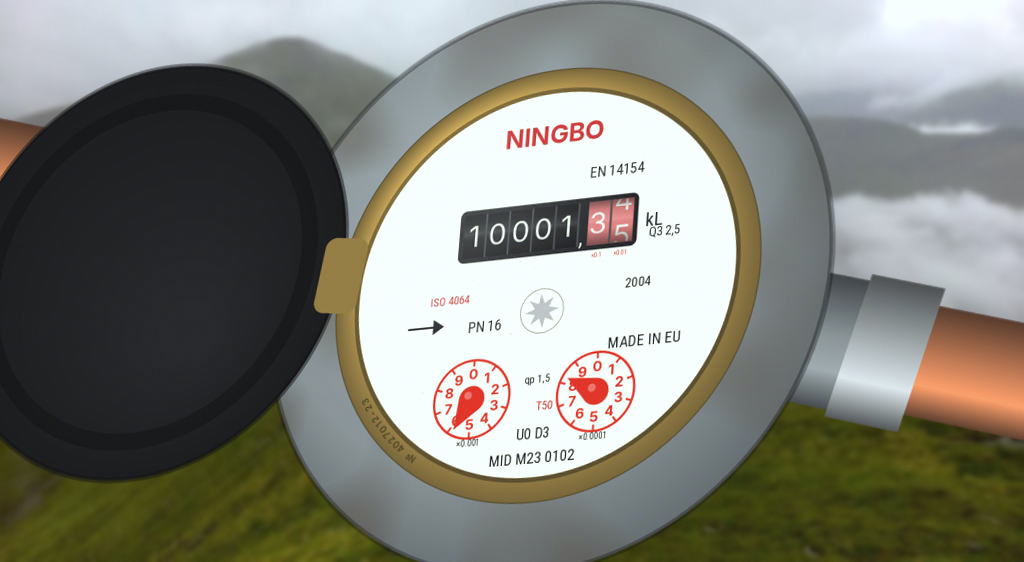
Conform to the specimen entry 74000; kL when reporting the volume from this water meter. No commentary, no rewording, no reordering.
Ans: 10001.3458; kL
